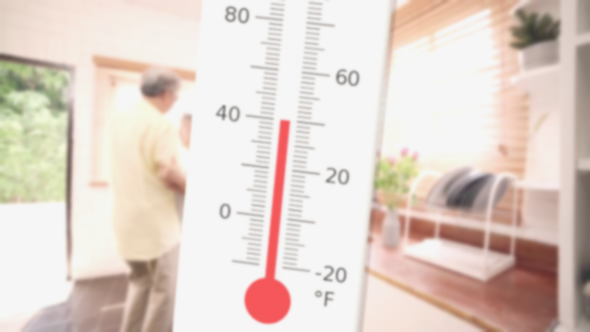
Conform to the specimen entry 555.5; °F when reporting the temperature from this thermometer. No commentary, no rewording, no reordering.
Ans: 40; °F
